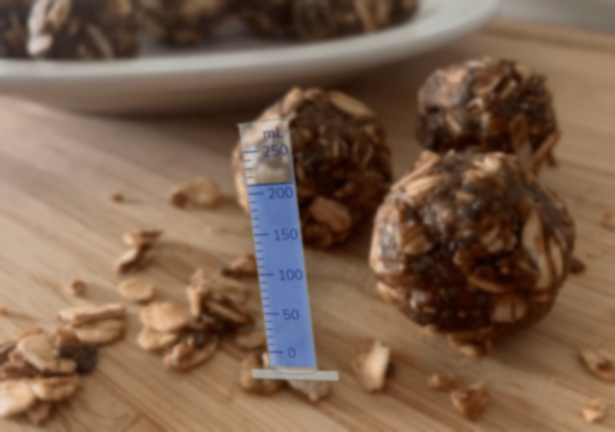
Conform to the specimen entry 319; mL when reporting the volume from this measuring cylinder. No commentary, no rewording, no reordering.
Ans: 210; mL
